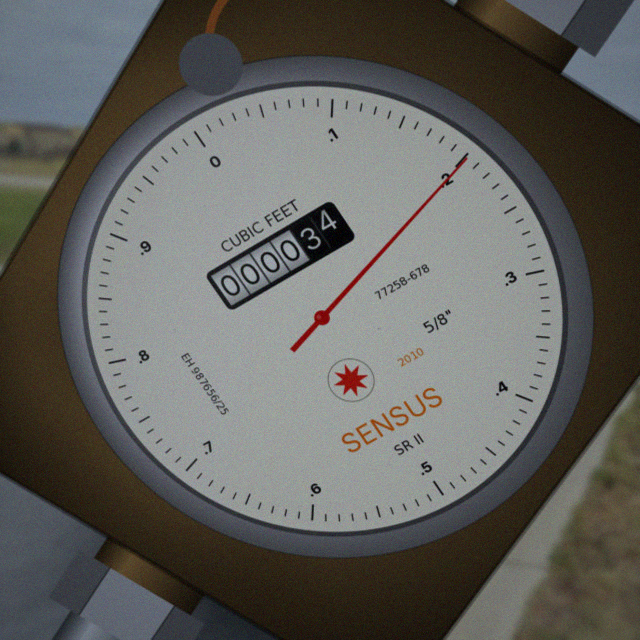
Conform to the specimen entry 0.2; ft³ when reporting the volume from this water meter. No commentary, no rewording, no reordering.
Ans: 34.20; ft³
